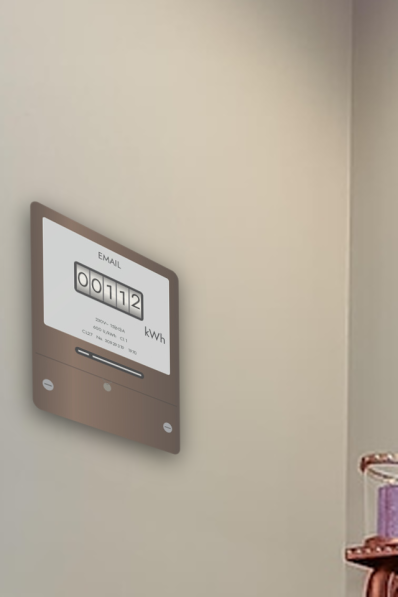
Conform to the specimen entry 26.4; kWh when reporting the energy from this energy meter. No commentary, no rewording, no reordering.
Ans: 112; kWh
